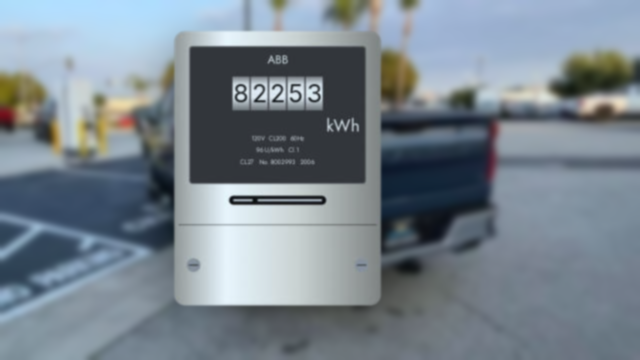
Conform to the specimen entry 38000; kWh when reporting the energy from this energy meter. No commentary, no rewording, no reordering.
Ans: 82253; kWh
